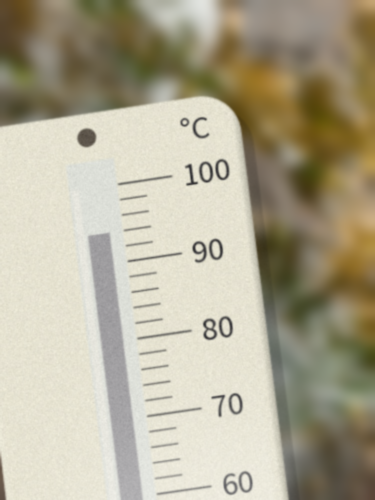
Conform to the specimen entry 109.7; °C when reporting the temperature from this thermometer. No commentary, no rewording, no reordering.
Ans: 94; °C
